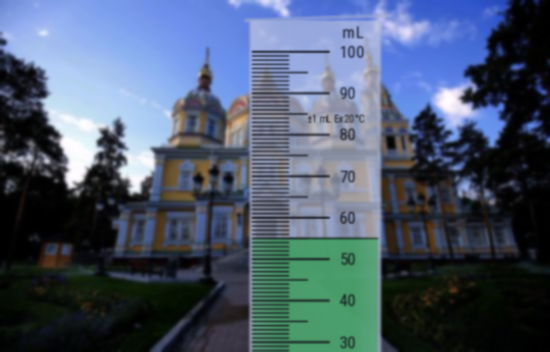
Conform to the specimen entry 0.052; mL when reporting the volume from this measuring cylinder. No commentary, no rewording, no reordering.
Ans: 55; mL
